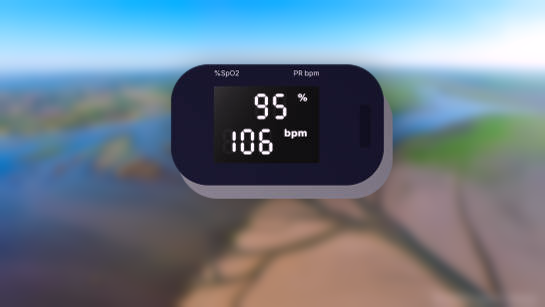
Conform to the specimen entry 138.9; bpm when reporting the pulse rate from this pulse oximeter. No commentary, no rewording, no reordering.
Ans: 106; bpm
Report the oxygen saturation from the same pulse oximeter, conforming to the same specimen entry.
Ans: 95; %
